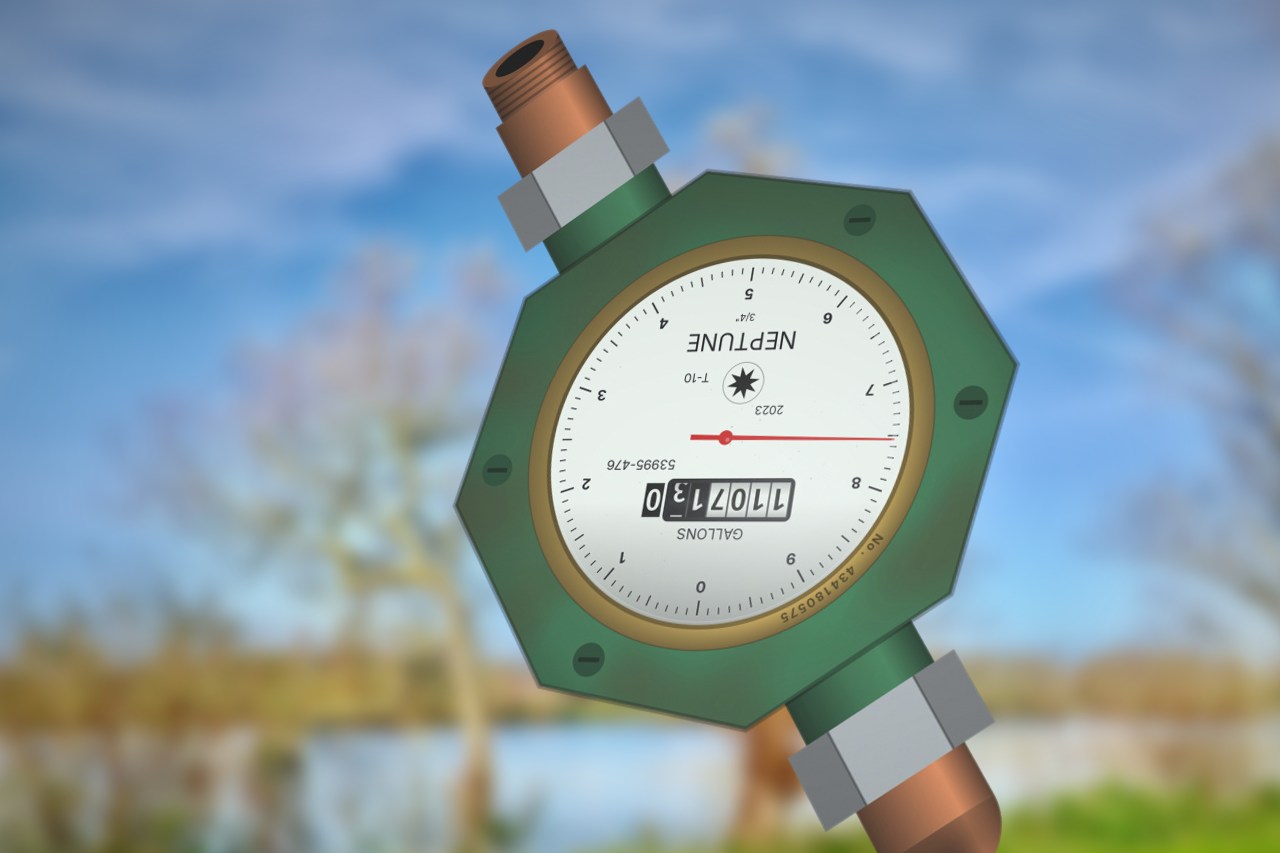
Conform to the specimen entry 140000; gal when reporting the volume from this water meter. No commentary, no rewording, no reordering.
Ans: 1107127.5; gal
